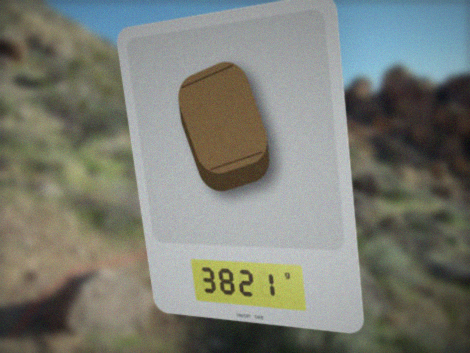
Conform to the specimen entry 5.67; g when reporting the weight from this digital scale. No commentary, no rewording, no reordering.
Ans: 3821; g
